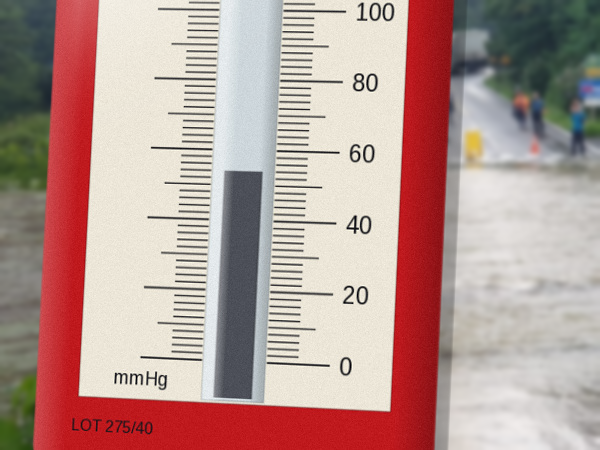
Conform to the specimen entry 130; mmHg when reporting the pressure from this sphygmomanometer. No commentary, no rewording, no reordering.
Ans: 54; mmHg
